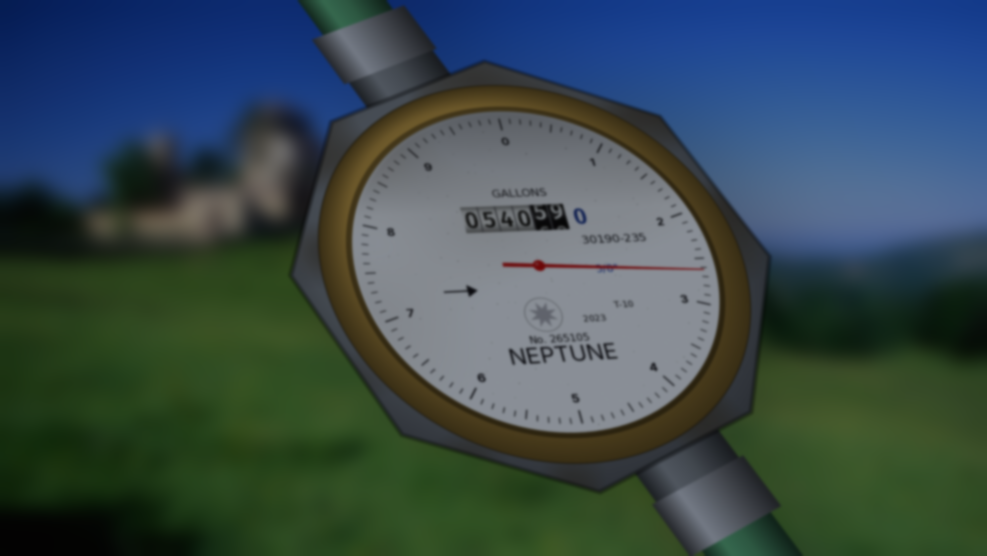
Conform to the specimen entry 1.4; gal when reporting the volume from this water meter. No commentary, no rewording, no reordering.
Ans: 540592.6; gal
